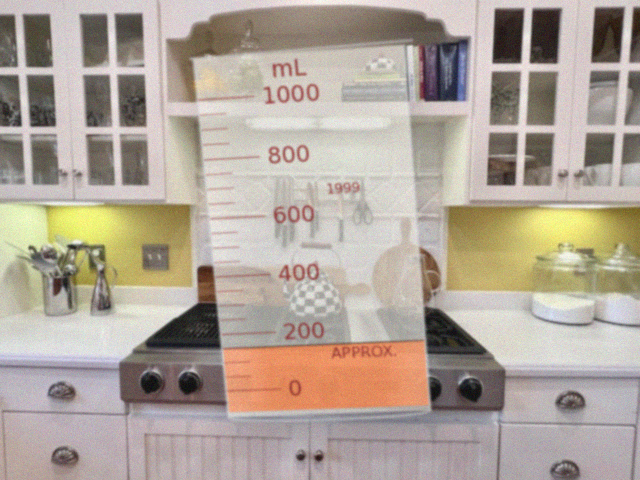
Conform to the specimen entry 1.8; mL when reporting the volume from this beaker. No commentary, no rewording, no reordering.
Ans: 150; mL
